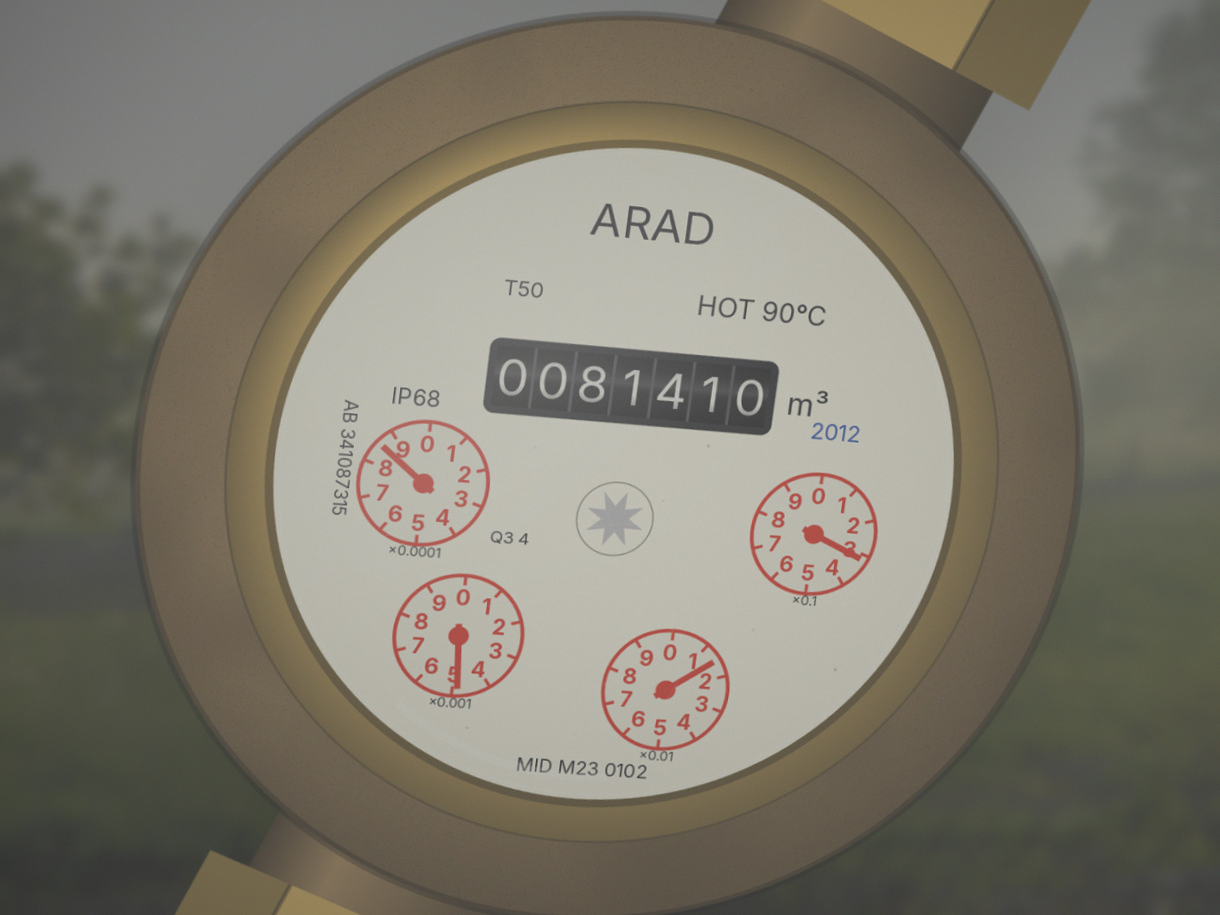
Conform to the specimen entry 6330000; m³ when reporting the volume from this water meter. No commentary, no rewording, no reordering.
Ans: 81410.3148; m³
